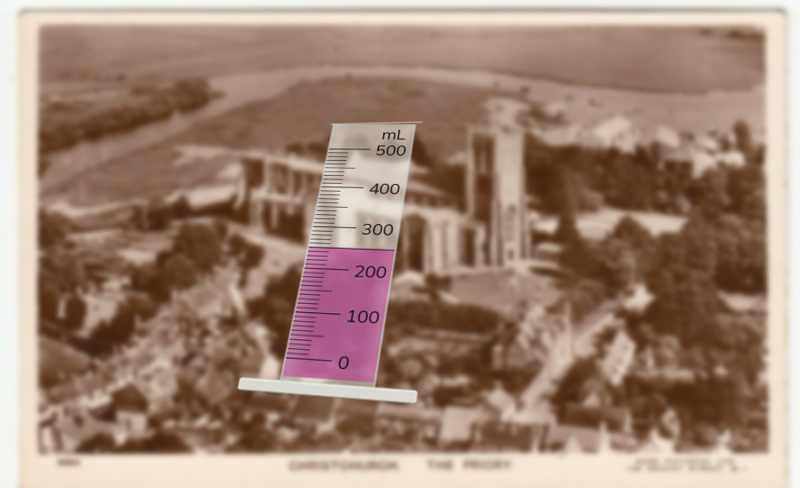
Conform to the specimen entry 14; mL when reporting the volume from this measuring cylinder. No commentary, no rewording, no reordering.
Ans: 250; mL
